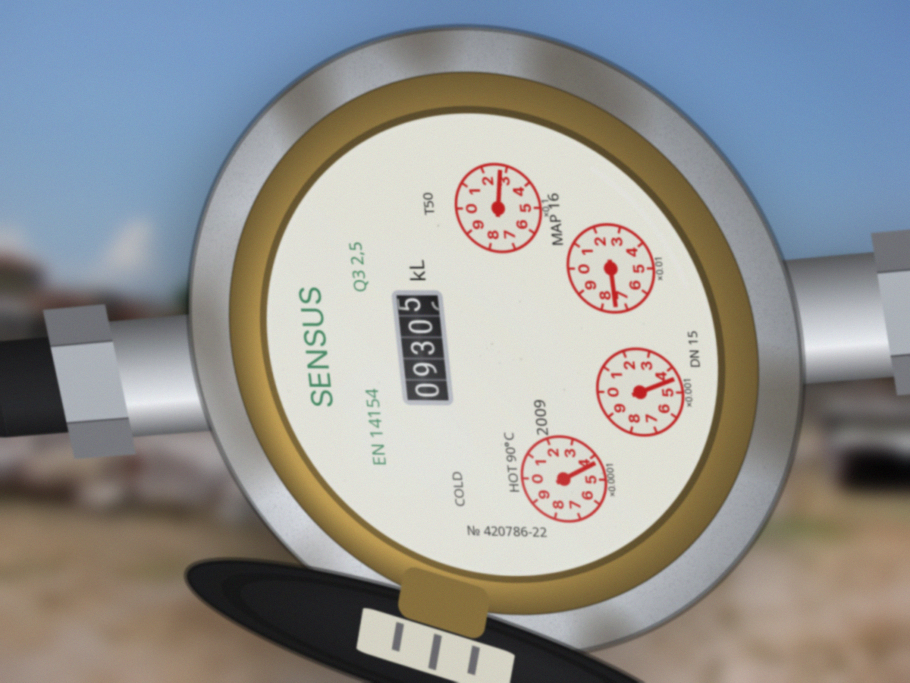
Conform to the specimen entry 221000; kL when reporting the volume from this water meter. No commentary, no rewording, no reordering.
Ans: 9305.2744; kL
